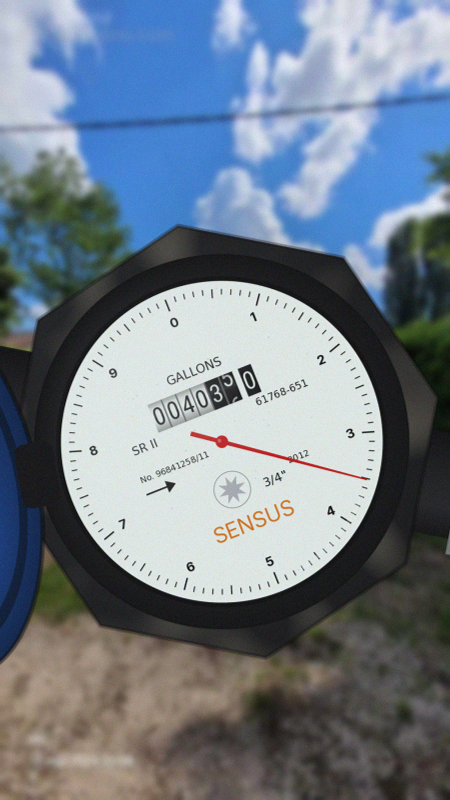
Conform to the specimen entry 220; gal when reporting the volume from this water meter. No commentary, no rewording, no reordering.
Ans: 40353.5; gal
